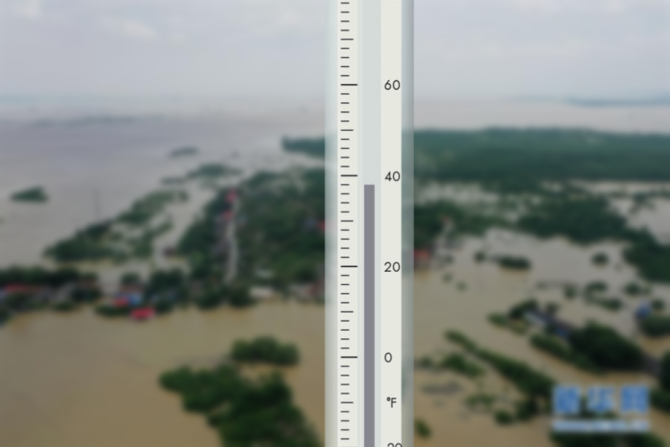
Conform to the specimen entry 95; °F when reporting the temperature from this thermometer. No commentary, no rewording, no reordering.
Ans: 38; °F
